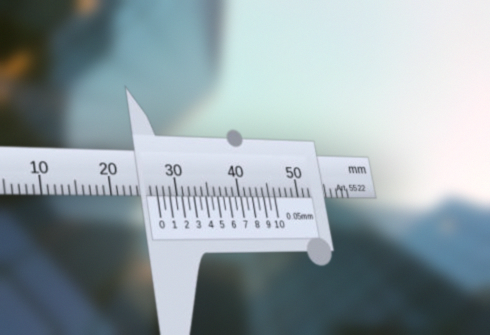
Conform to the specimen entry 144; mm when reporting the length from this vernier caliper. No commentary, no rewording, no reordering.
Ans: 27.0; mm
